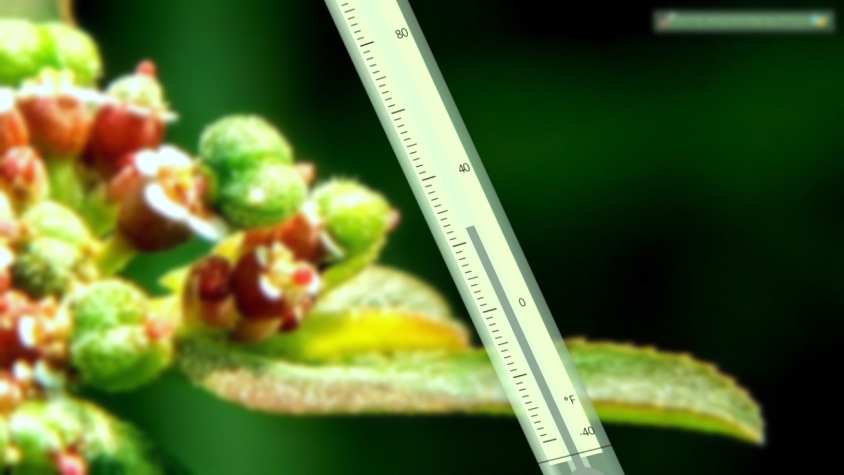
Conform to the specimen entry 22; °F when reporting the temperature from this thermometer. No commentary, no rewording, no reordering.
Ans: 24; °F
